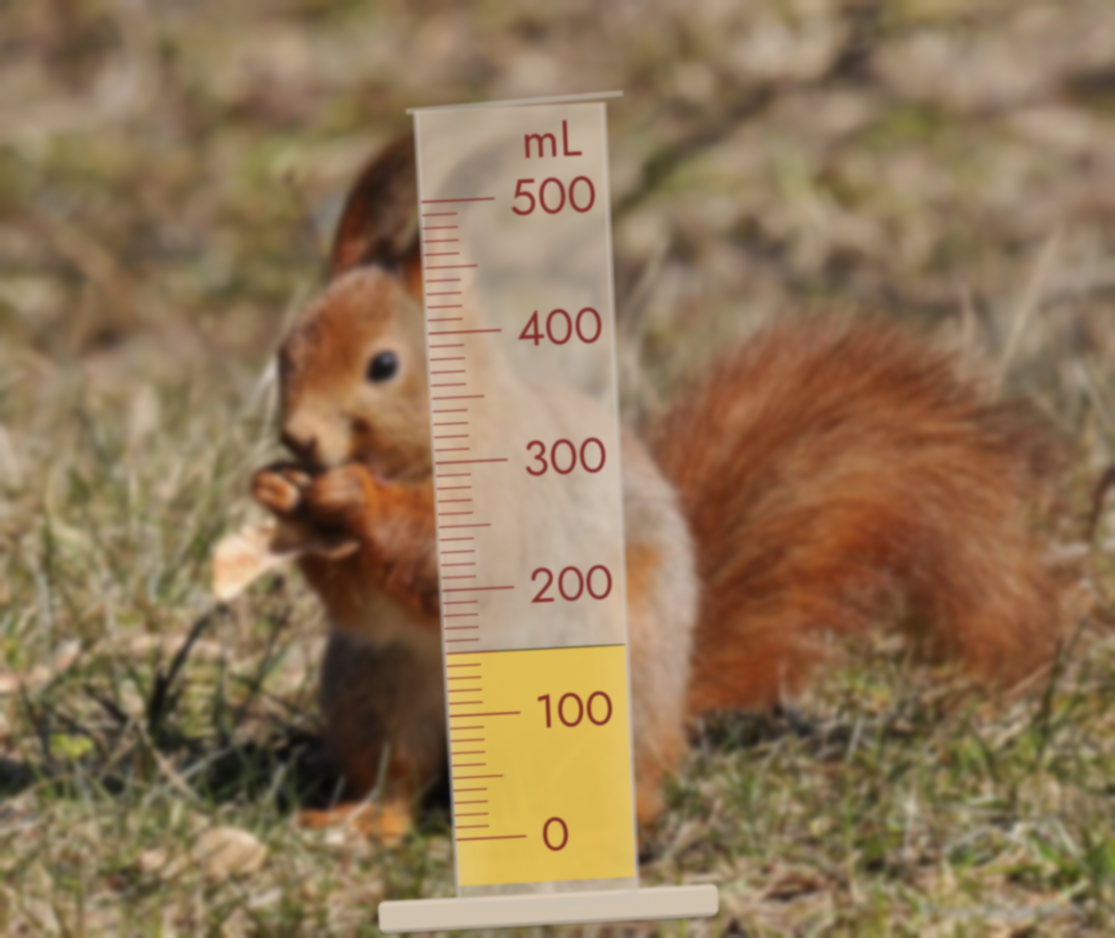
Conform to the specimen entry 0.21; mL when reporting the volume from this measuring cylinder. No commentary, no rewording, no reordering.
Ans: 150; mL
